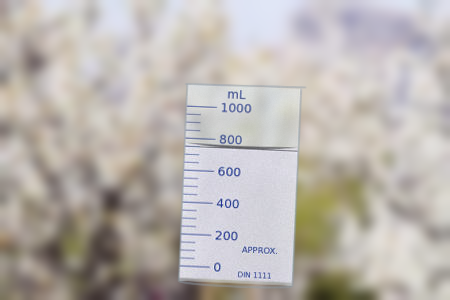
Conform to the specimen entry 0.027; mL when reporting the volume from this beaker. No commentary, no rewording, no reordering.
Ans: 750; mL
